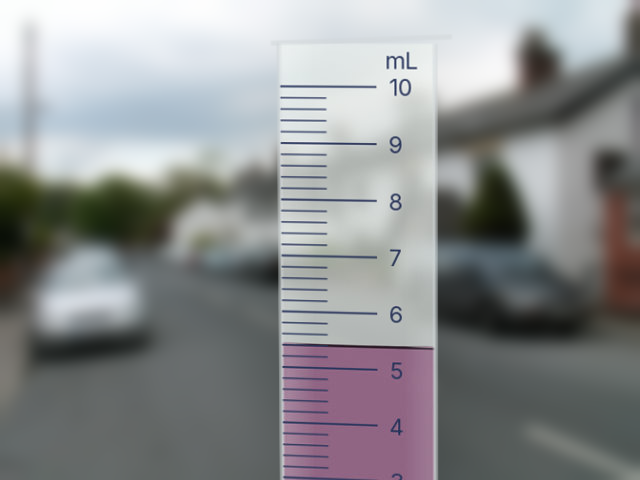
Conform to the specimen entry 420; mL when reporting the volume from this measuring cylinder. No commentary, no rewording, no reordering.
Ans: 5.4; mL
